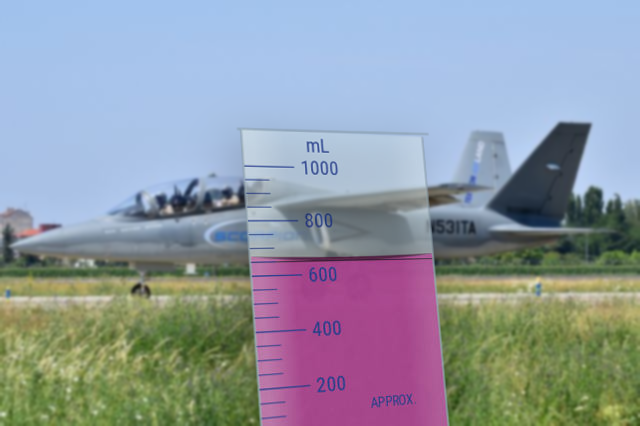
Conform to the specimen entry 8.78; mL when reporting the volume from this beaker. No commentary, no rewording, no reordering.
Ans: 650; mL
